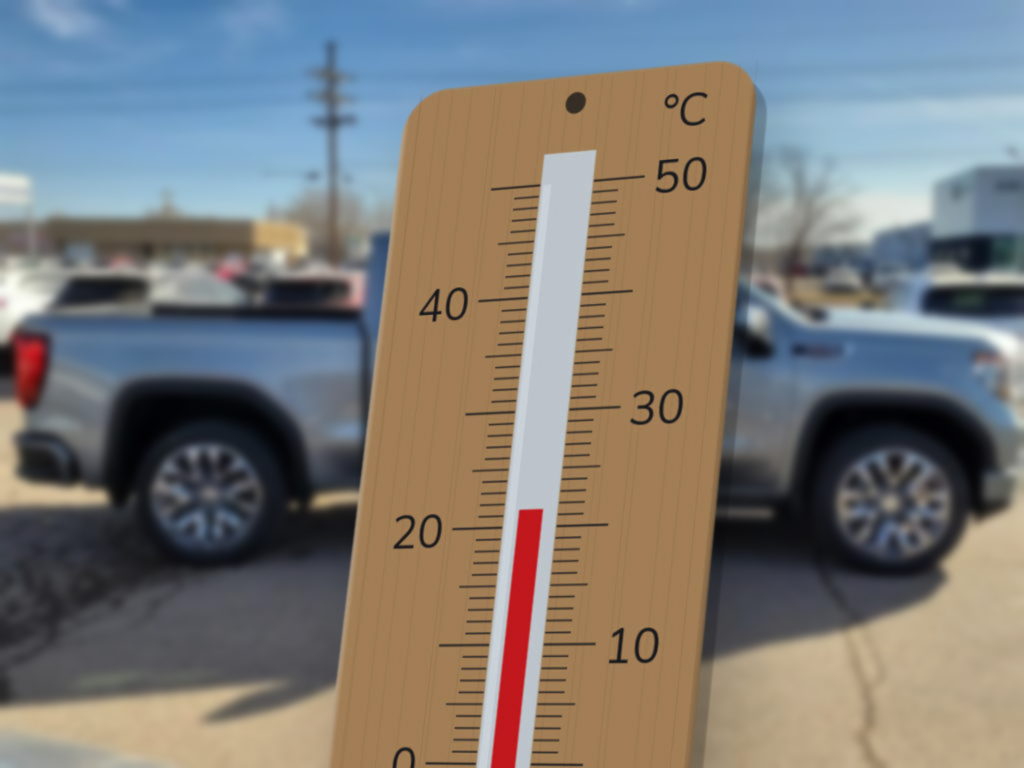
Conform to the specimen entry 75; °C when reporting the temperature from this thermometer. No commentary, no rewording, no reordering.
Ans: 21.5; °C
